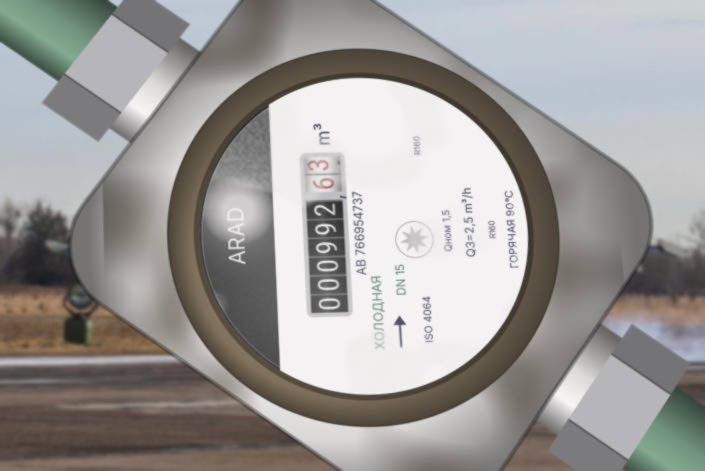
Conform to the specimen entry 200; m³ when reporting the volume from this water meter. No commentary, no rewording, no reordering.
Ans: 992.63; m³
